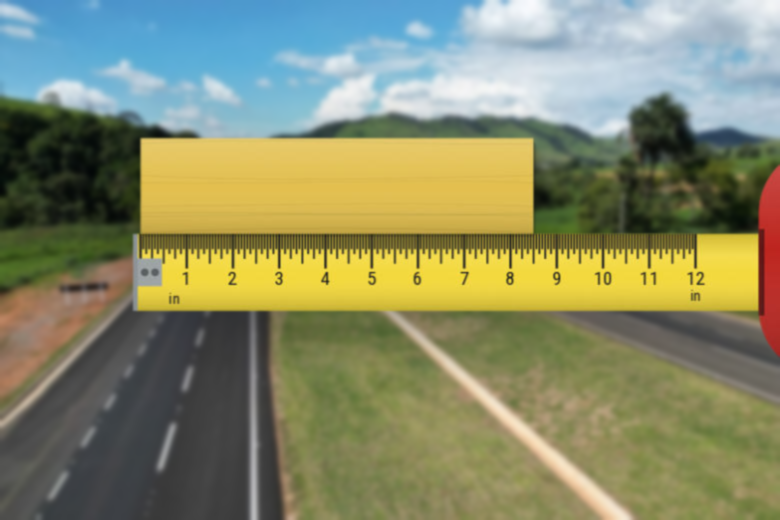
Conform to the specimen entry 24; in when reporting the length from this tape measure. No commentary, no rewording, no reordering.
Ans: 8.5; in
